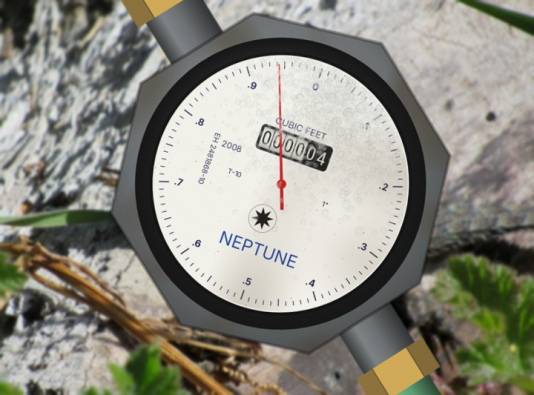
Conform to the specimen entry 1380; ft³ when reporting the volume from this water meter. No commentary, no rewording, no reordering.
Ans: 3.94; ft³
